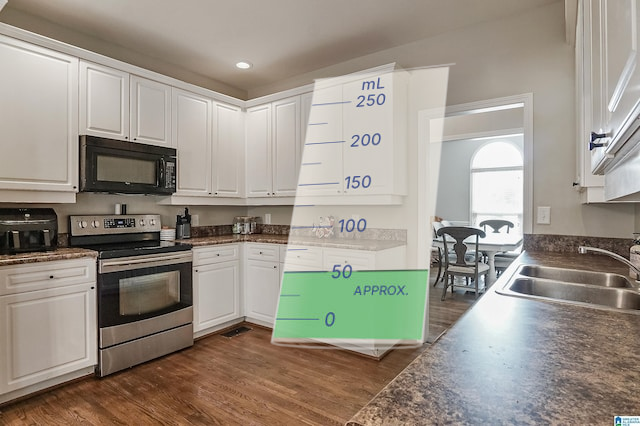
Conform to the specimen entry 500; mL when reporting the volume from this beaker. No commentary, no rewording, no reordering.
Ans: 50; mL
